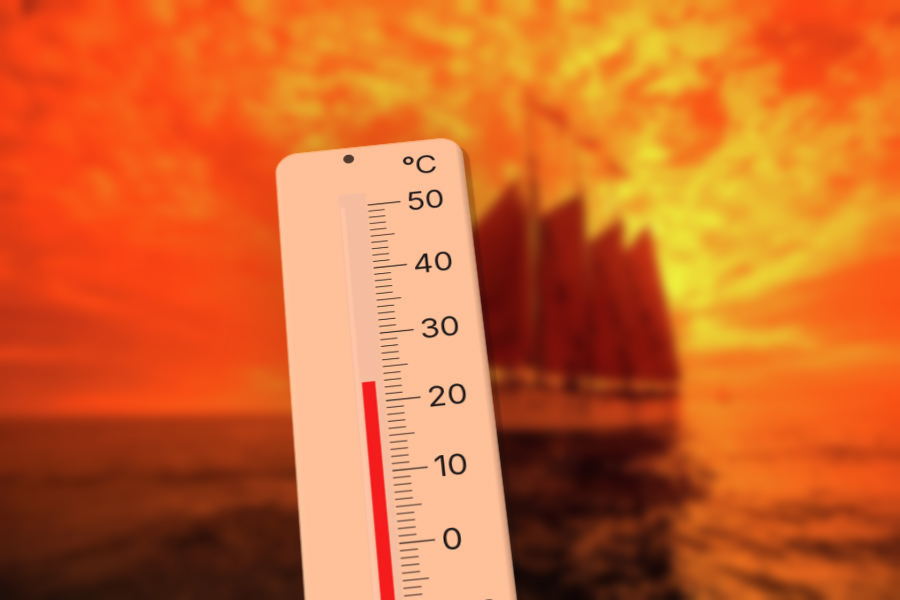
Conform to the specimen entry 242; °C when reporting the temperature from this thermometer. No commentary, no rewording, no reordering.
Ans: 23; °C
